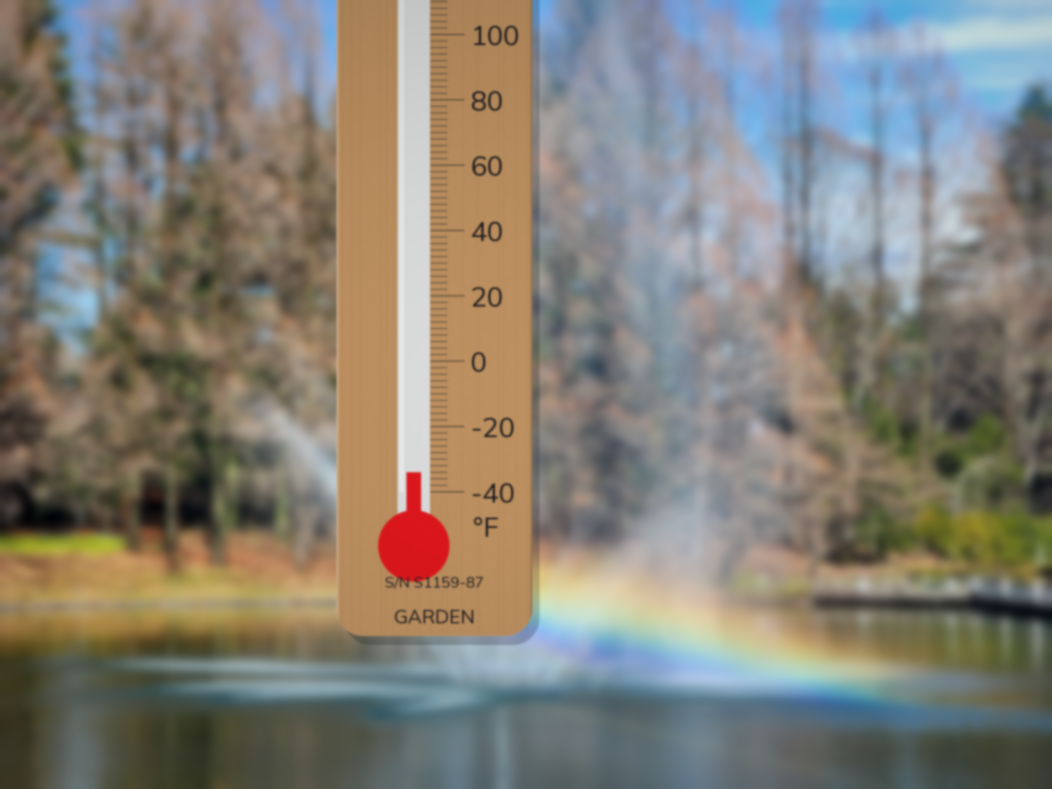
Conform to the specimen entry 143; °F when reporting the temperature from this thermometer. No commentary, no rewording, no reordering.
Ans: -34; °F
